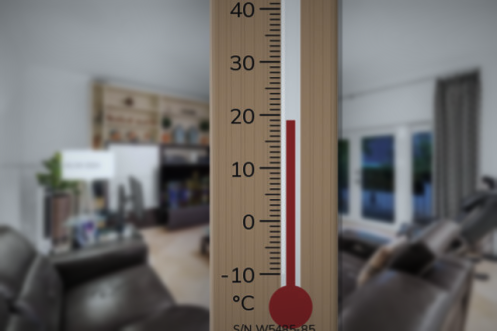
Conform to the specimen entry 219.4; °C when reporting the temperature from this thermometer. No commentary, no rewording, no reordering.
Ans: 19; °C
